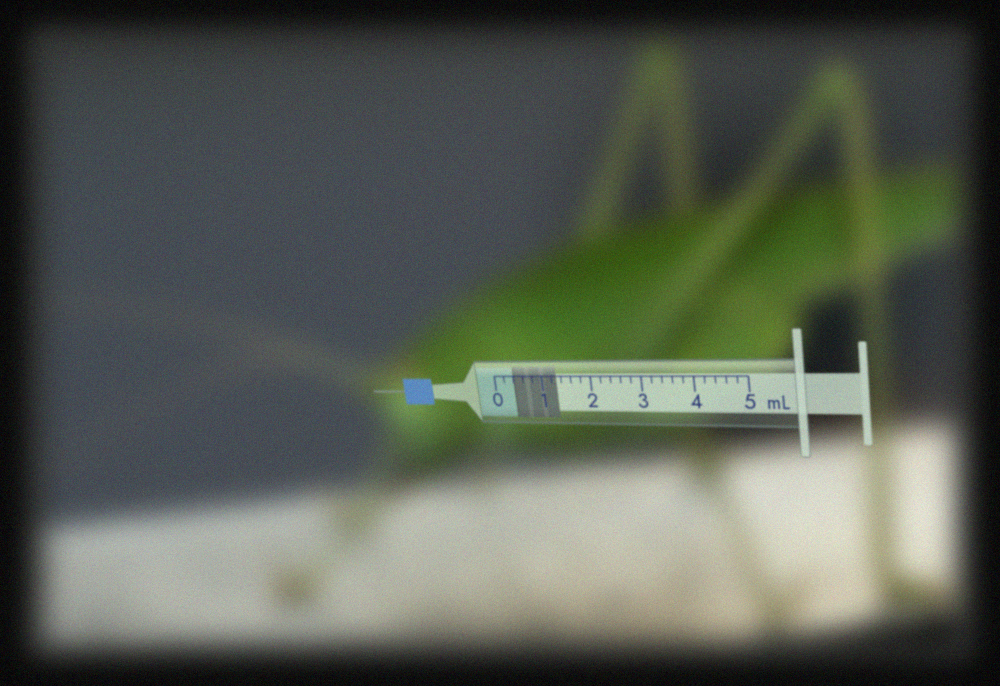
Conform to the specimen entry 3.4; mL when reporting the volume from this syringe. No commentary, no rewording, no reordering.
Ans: 0.4; mL
